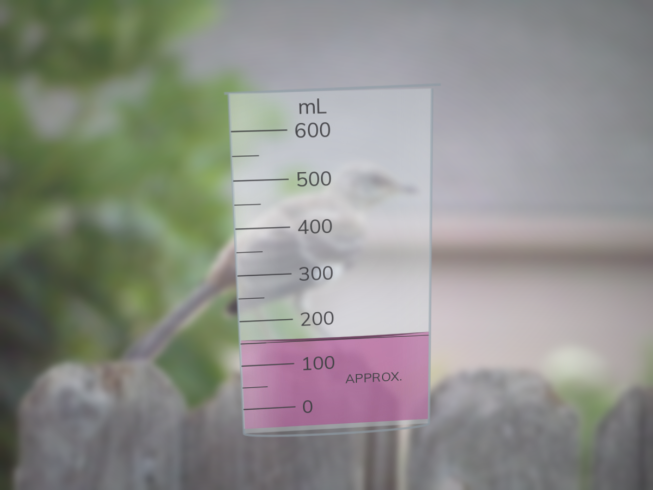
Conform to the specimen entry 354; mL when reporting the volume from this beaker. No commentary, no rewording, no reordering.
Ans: 150; mL
